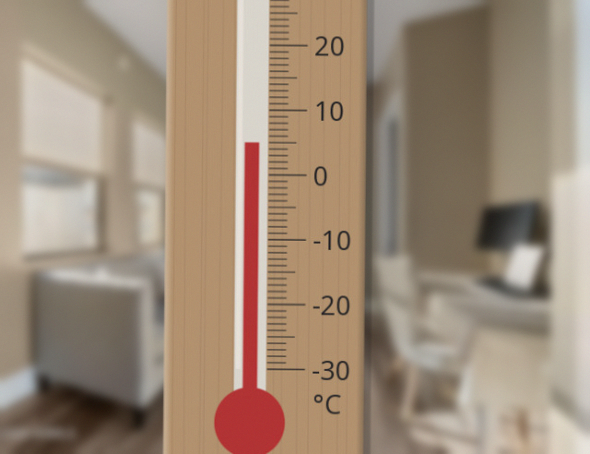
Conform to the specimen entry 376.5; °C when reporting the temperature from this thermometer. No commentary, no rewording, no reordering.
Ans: 5; °C
